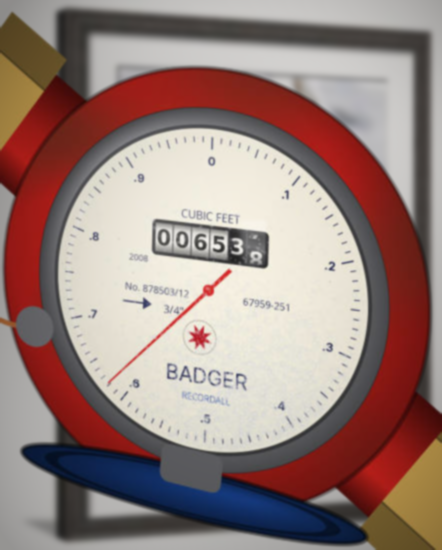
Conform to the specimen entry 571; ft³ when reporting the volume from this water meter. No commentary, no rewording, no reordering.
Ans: 6537.62; ft³
